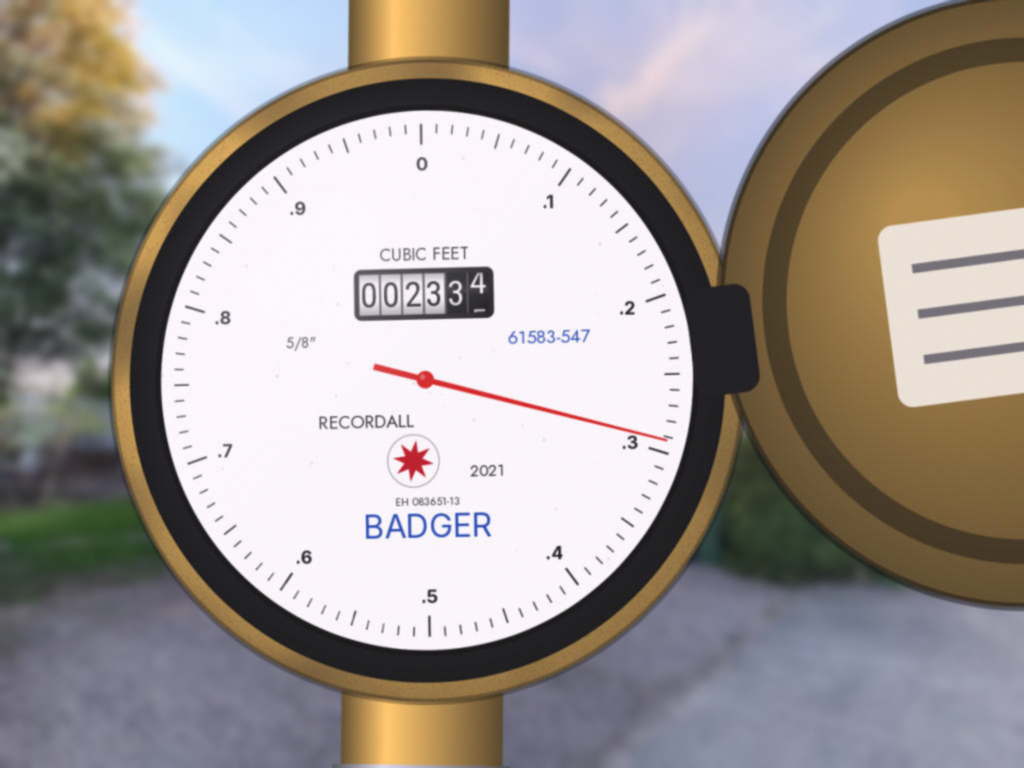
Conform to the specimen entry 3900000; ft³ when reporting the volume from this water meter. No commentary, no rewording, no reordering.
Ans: 2334.29; ft³
